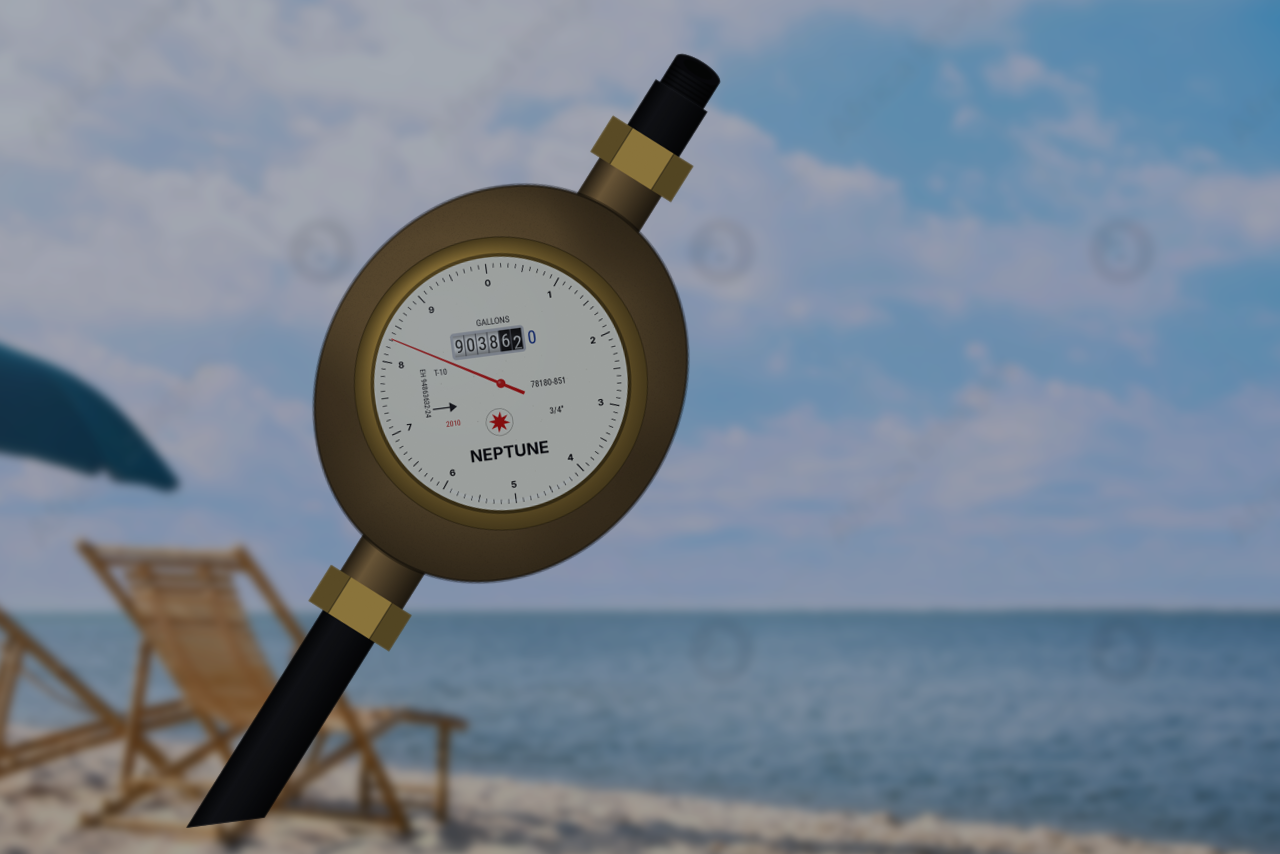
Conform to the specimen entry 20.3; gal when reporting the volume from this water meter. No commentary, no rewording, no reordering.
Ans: 9038618.3; gal
